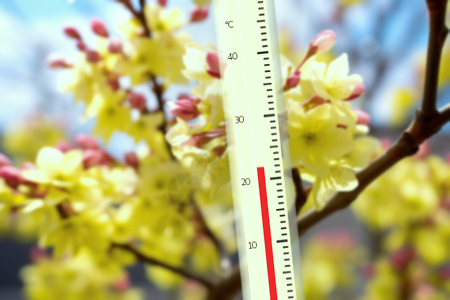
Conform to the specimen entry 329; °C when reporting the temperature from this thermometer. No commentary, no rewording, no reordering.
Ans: 22; °C
